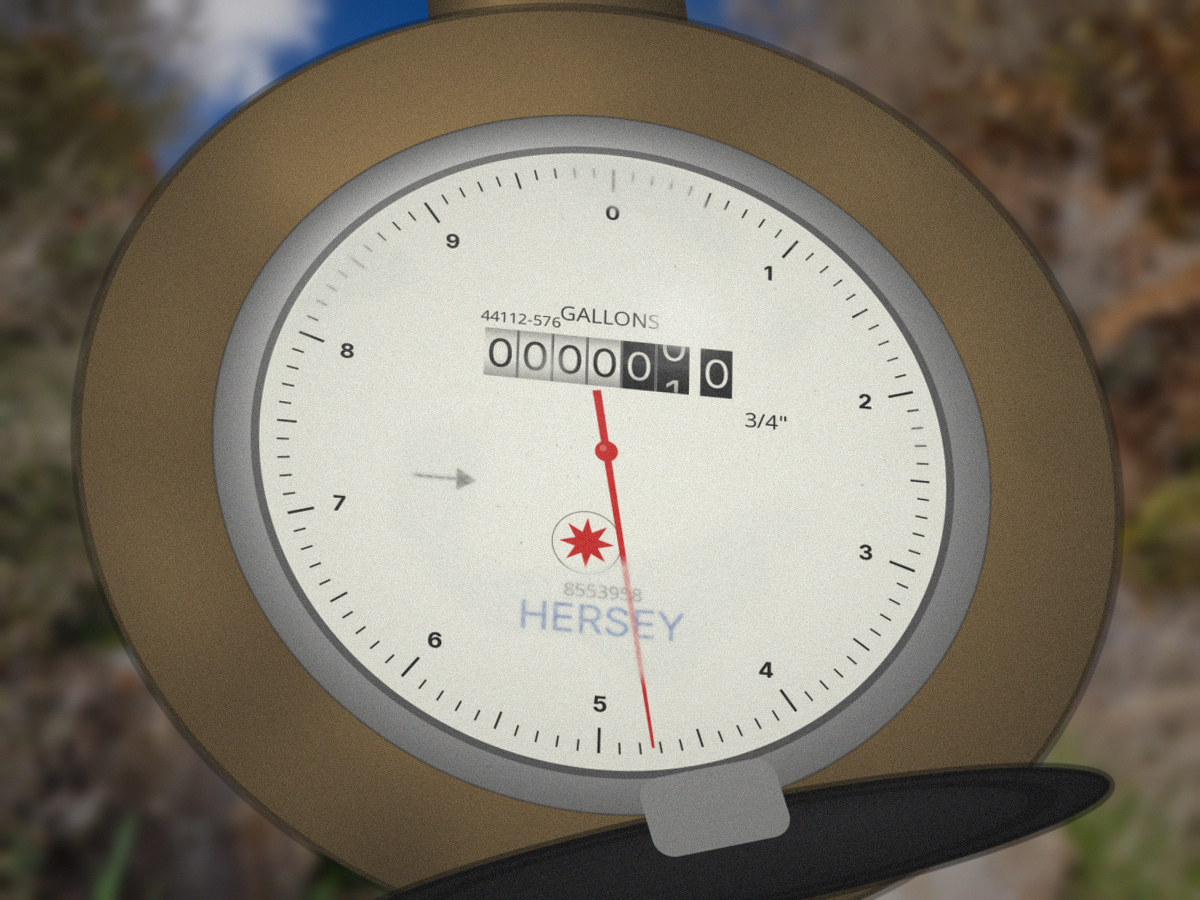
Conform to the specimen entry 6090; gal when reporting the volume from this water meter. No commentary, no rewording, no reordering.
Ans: 4.7; gal
